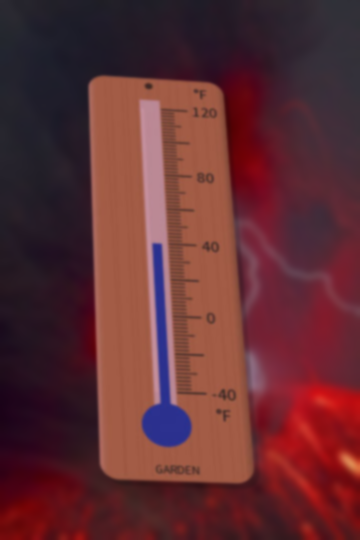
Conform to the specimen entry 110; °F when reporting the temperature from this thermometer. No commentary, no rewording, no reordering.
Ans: 40; °F
